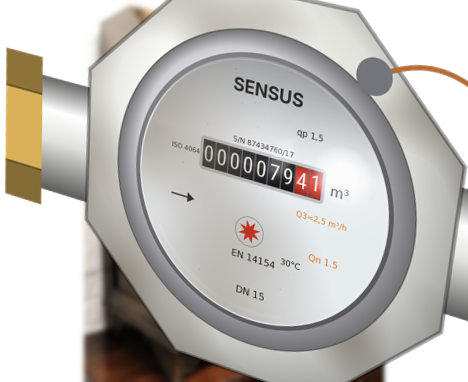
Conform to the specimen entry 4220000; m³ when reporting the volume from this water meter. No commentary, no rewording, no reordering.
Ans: 79.41; m³
